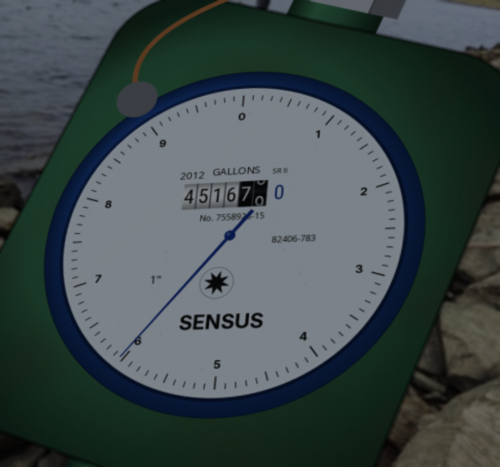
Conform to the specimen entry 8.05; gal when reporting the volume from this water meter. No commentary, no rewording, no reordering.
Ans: 4516786.0; gal
